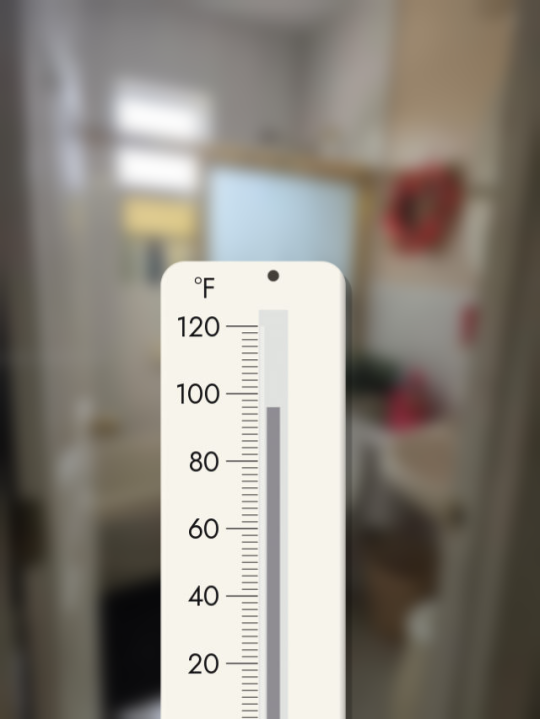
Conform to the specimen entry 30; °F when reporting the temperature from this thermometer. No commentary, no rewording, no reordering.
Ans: 96; °F
